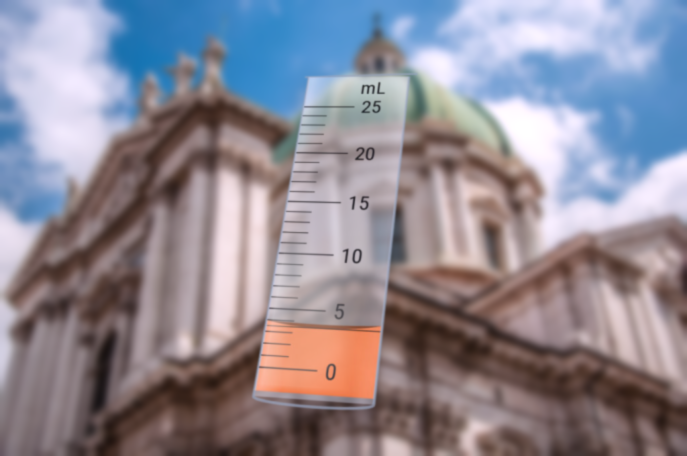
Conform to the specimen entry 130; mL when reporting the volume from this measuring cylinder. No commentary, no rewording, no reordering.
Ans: 3.5; mL
